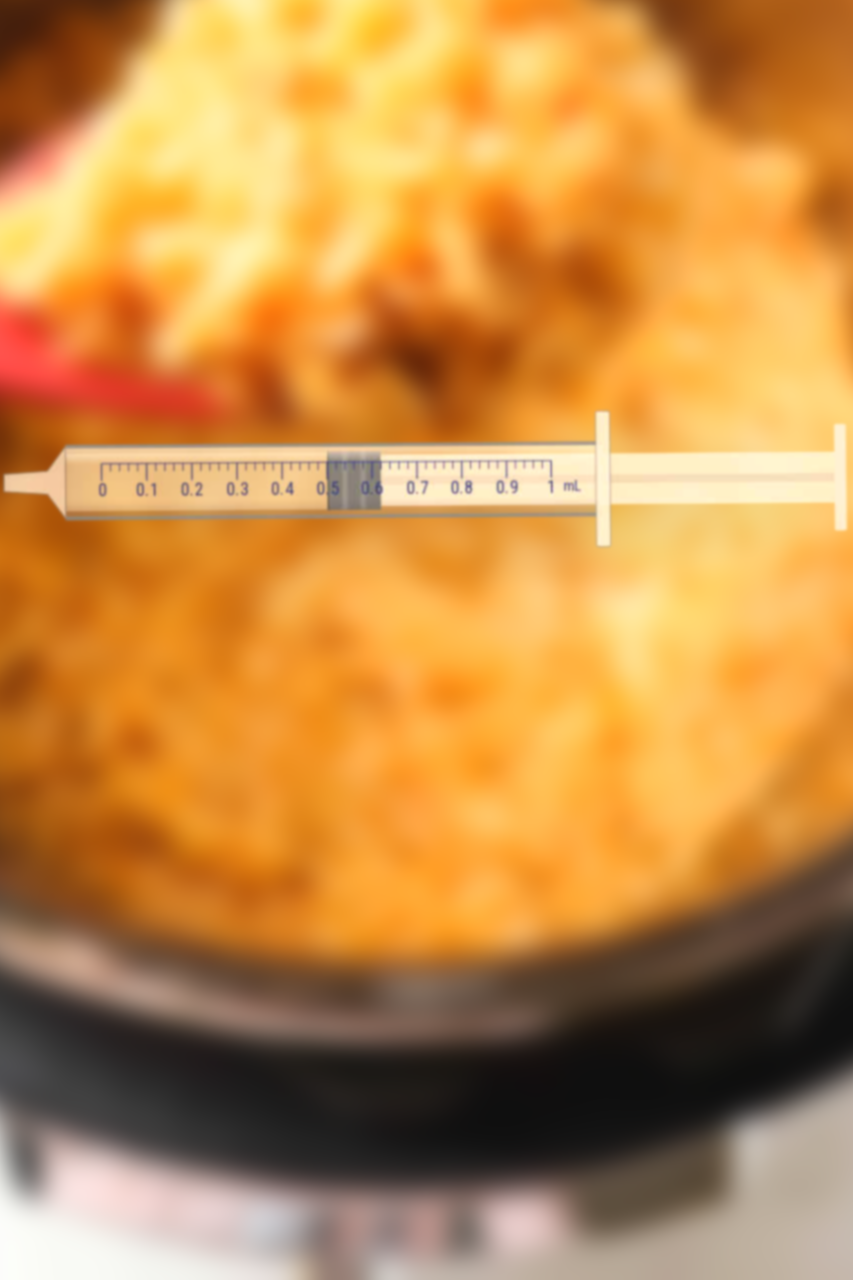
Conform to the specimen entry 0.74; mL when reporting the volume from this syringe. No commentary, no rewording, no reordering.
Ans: 0.5; mL
